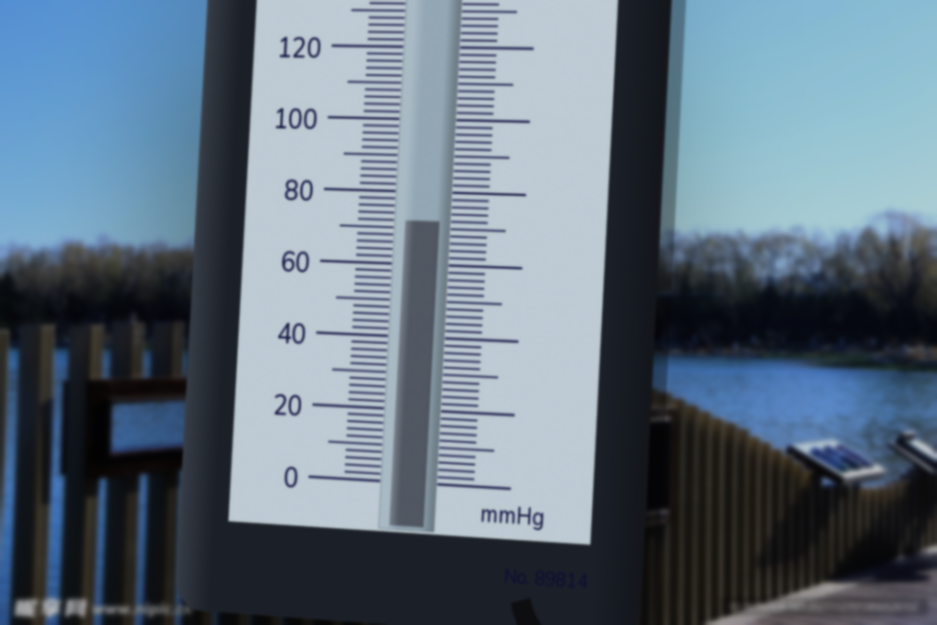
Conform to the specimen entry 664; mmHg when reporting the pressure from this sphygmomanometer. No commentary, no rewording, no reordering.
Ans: 72; mmHg
